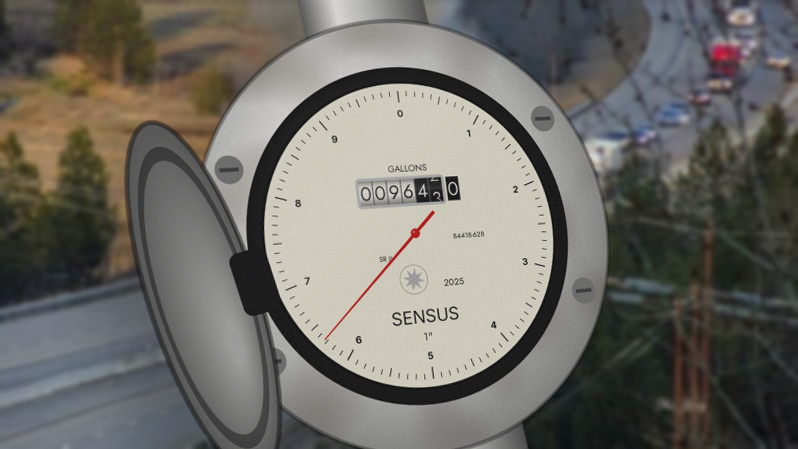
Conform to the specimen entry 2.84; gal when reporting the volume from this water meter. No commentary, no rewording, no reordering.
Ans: 96426.3; gal
